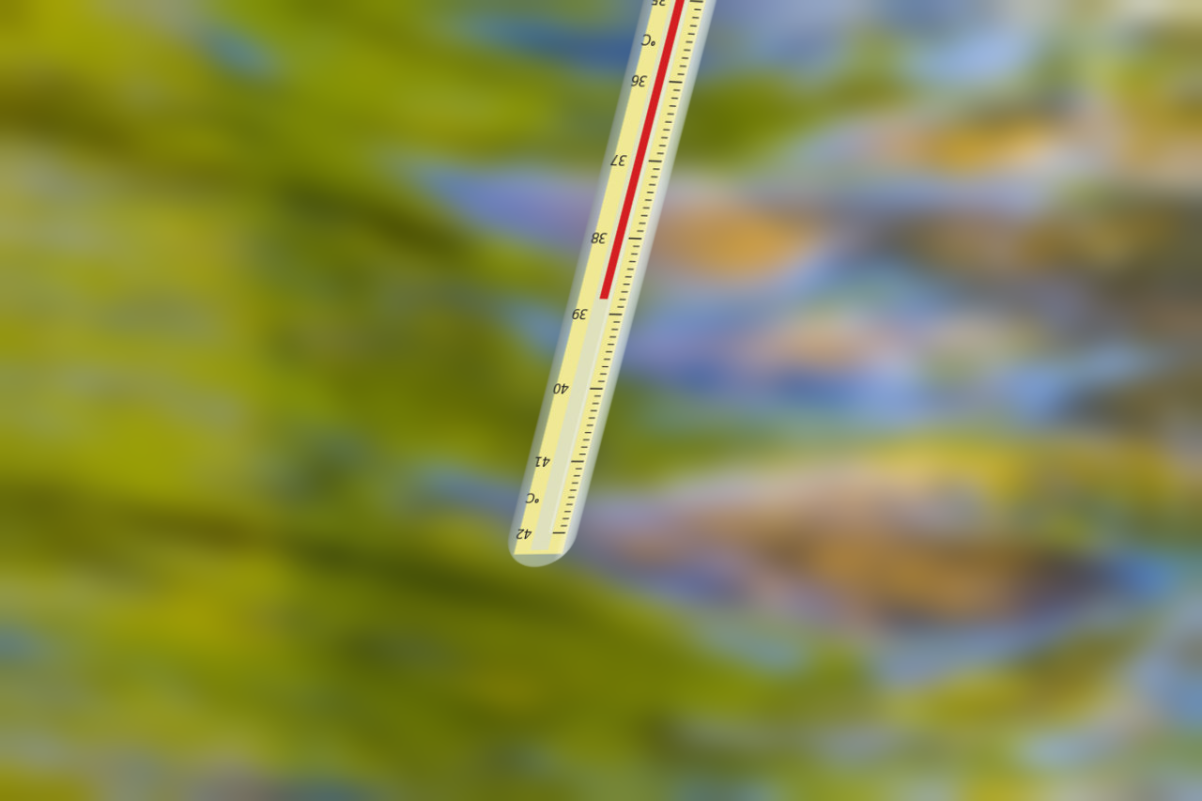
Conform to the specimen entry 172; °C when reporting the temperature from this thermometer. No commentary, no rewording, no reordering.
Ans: 38.8; °C
